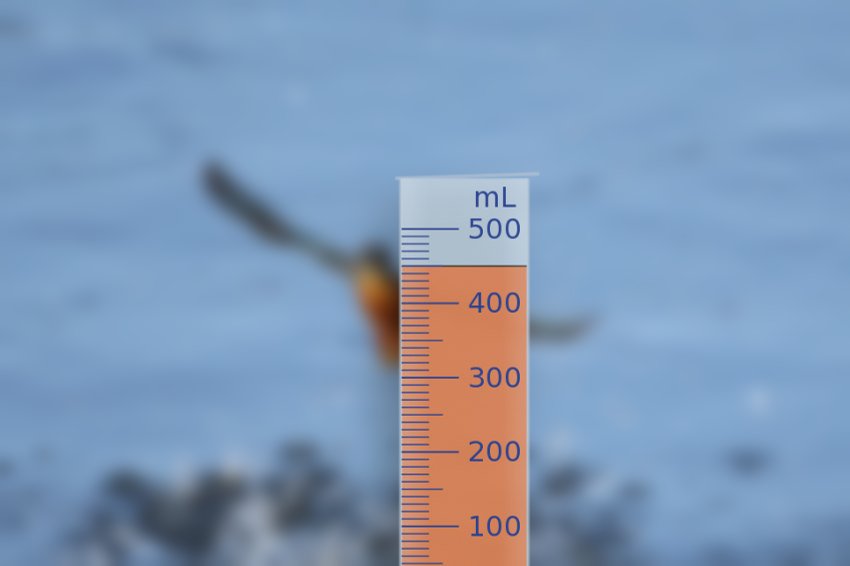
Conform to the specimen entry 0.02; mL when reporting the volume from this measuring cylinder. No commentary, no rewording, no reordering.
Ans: 450; mL
